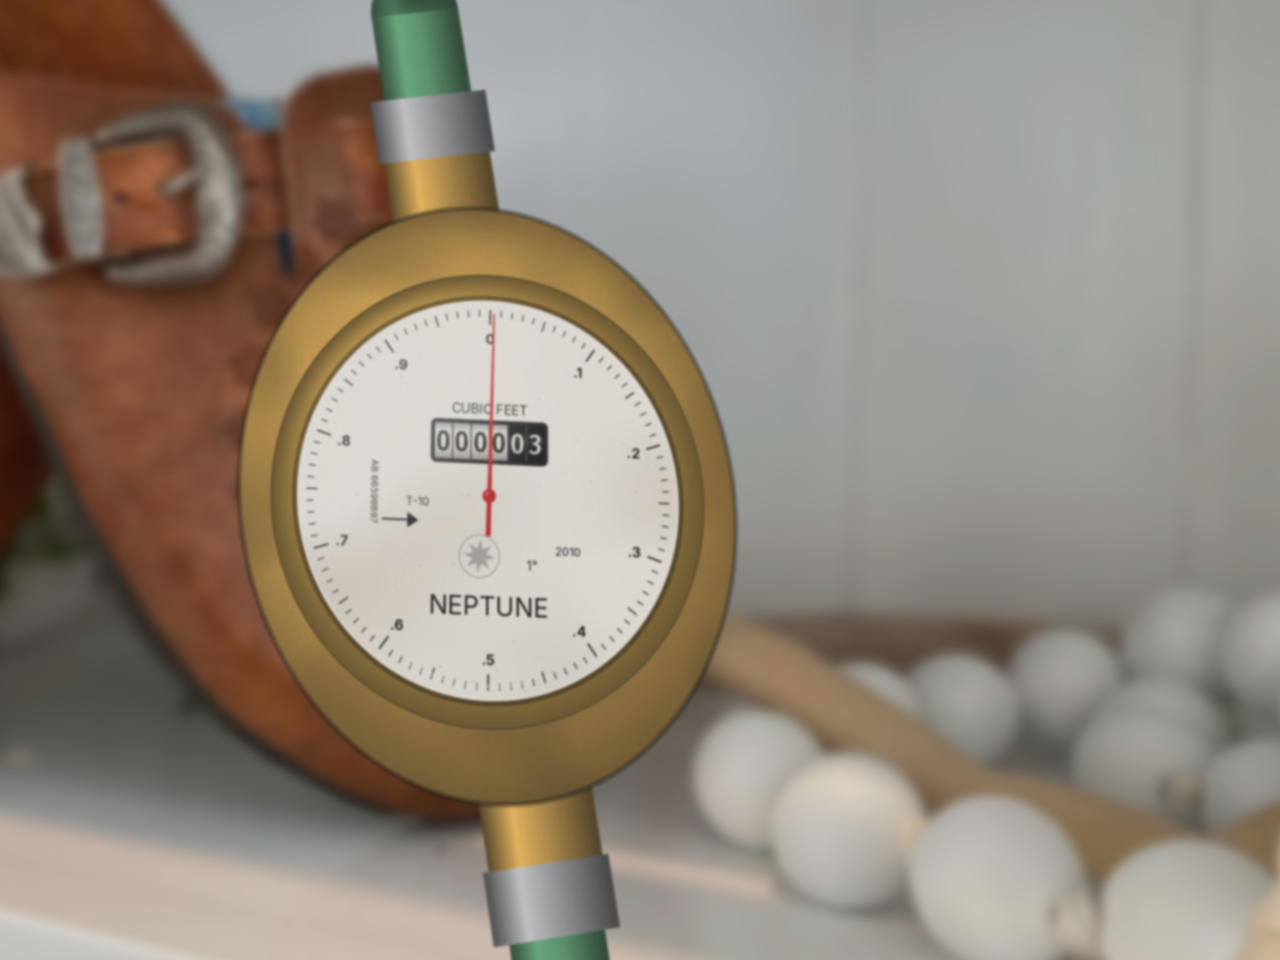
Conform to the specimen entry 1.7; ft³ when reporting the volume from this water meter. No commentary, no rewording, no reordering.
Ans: 3.00; ft³
